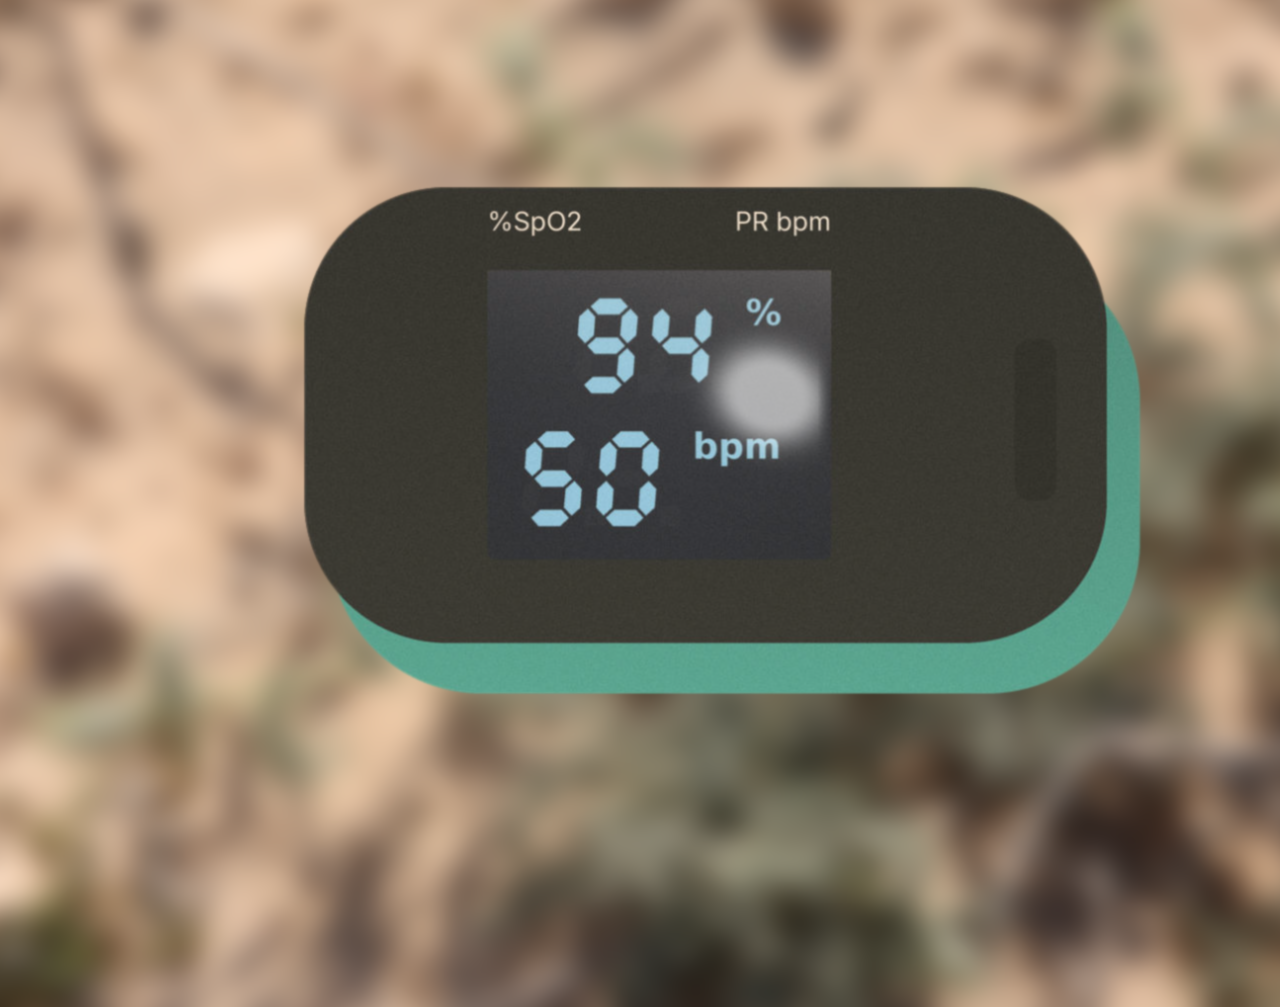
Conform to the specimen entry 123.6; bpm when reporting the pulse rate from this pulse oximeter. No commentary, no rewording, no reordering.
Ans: 50; bpm
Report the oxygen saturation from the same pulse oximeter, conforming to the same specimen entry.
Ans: 94; %
